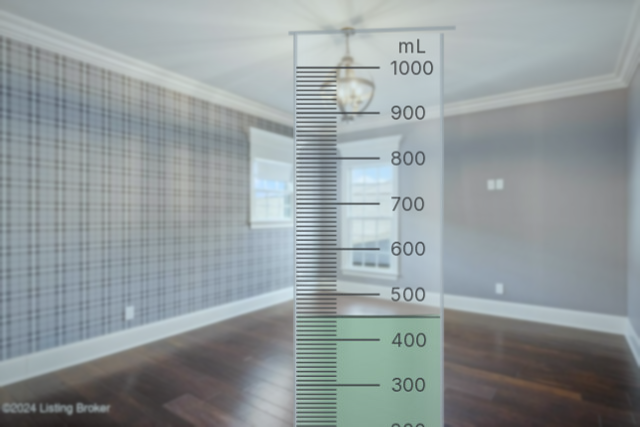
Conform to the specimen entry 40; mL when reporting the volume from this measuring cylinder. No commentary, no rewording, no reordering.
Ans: 450; mL
